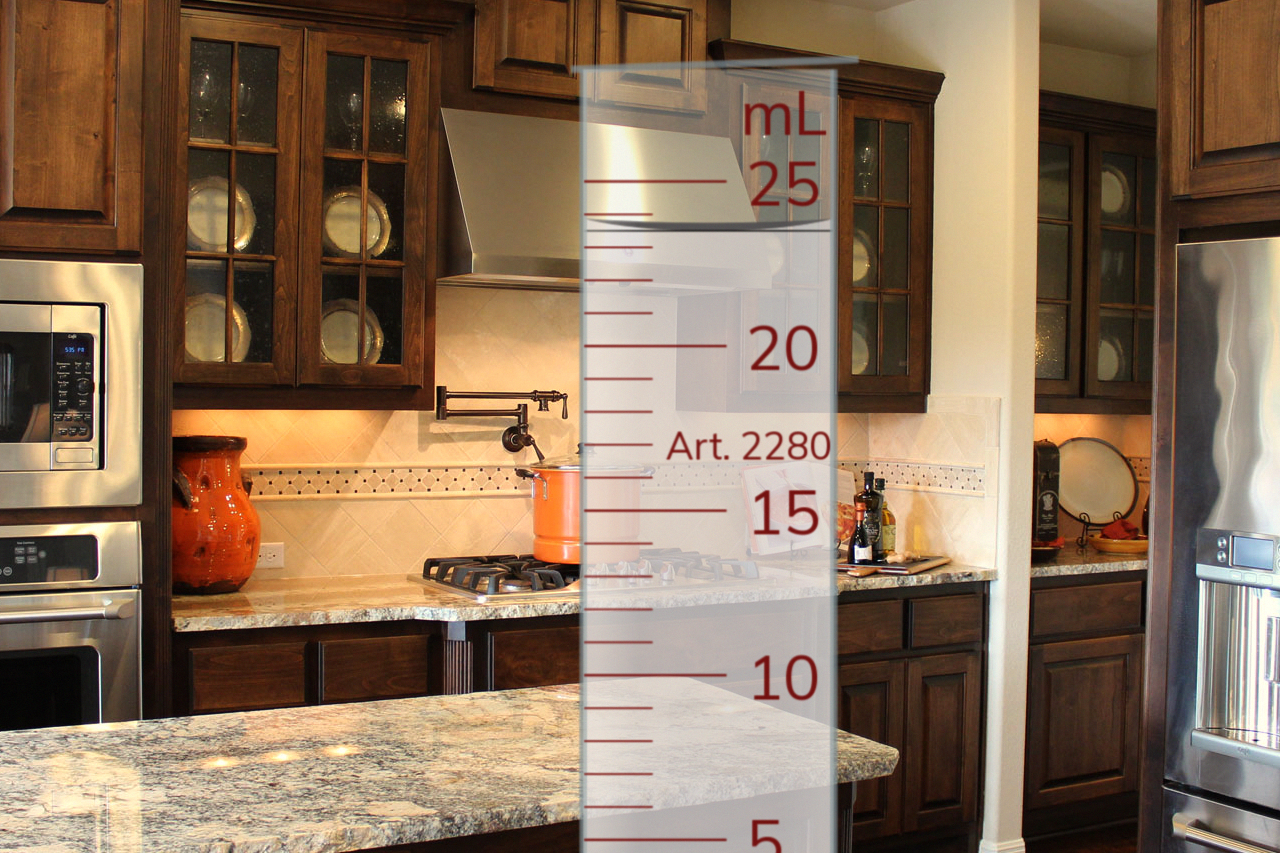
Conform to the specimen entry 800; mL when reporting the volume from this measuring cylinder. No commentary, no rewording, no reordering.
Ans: 23.5; mL
